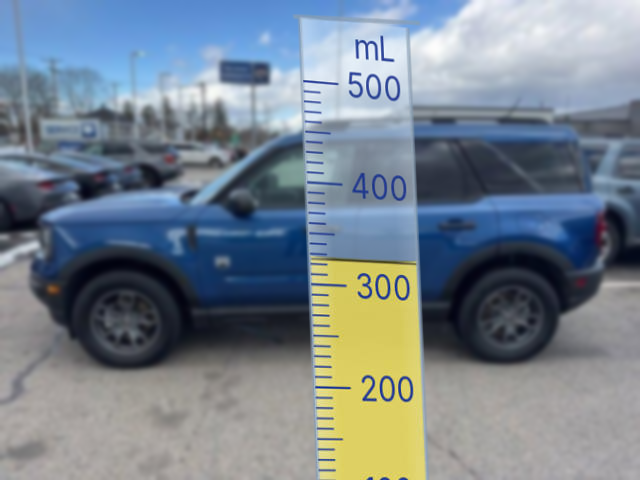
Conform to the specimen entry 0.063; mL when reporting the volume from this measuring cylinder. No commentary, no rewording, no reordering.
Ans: 325; mL
